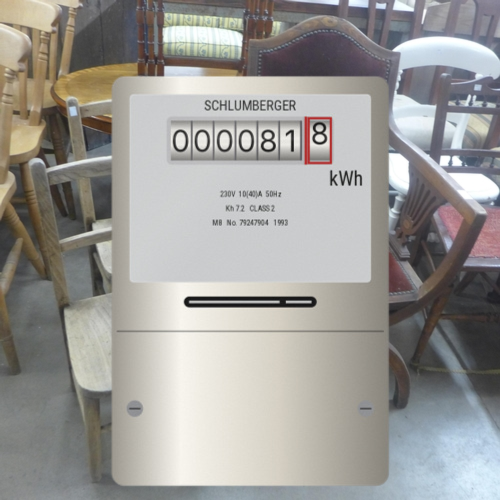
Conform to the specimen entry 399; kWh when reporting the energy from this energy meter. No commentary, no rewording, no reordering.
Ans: 81.8; kWh
